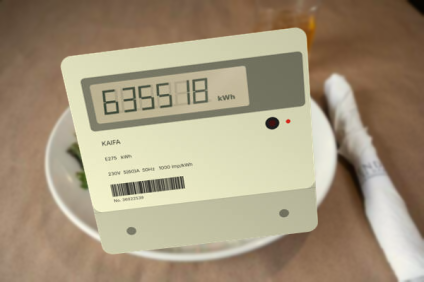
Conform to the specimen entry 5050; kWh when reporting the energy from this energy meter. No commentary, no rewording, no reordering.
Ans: 635518; kWh
